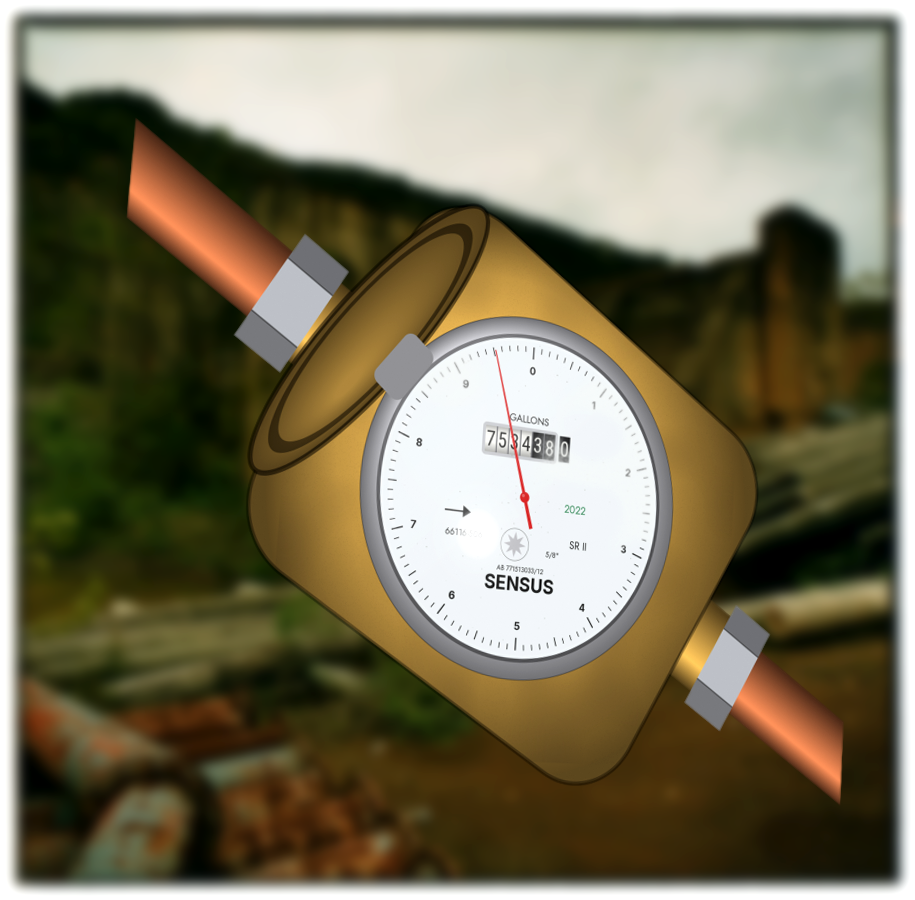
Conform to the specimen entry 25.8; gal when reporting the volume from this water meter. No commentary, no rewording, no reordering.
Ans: 7534379.5; gal
